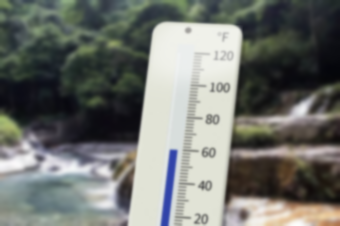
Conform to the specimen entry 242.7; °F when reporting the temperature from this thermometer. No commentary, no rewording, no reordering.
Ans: 60; °F
